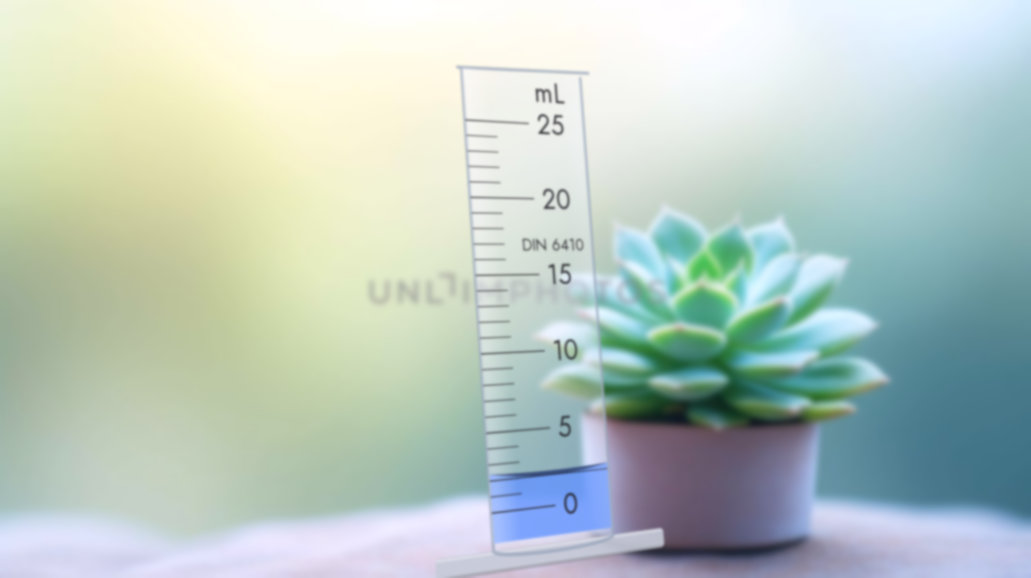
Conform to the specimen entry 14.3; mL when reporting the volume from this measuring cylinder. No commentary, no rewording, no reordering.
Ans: 2; mL
